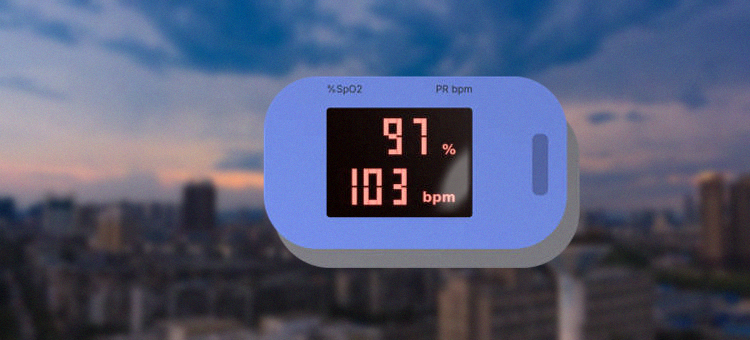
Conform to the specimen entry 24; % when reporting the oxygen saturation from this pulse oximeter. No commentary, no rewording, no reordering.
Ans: 97; %
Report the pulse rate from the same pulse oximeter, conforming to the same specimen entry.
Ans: 103; bpm
